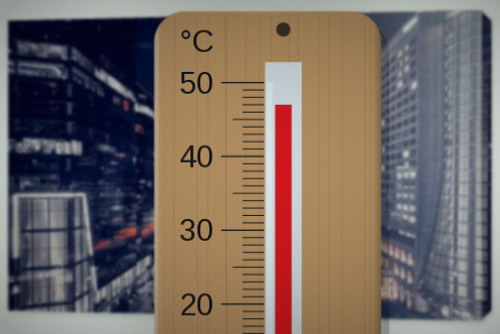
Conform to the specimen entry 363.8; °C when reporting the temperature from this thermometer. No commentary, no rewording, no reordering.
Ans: 47; °C
